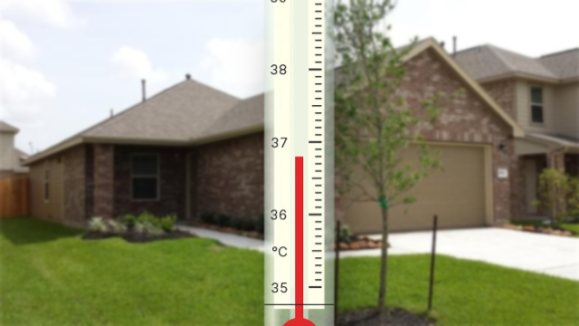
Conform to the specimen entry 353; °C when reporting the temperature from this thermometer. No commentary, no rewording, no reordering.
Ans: 36.8; °C
